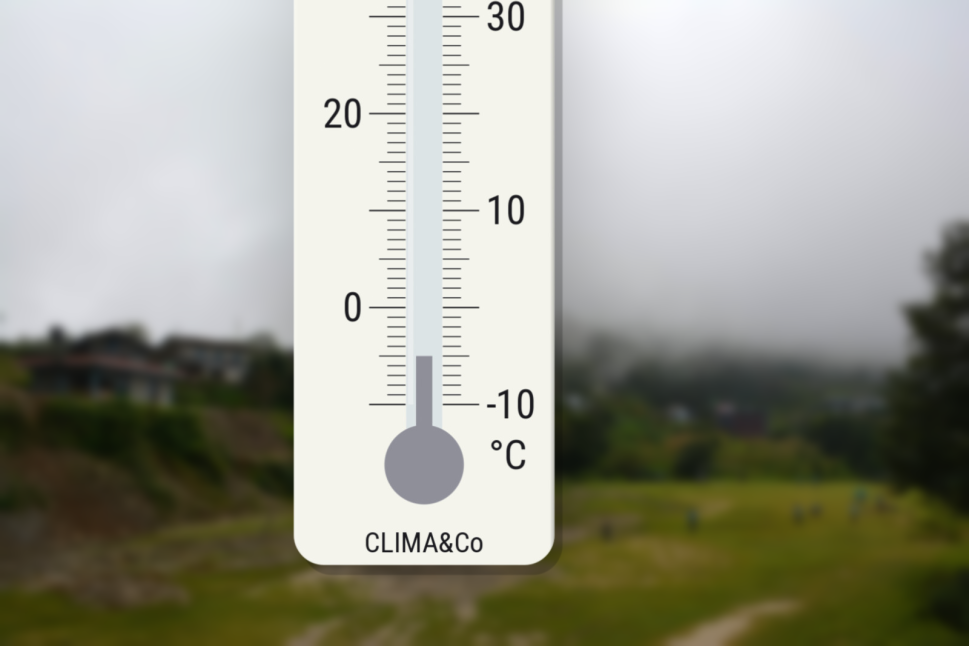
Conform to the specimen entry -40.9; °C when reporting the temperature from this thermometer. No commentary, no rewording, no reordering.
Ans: -5; °C
